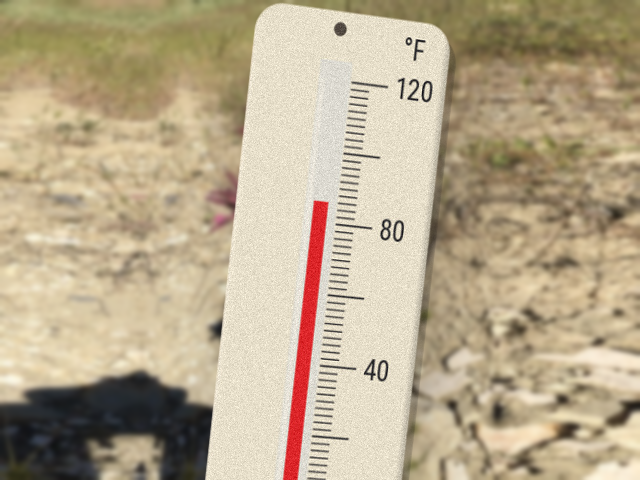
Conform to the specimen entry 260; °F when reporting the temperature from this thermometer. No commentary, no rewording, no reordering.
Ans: 86; °F
